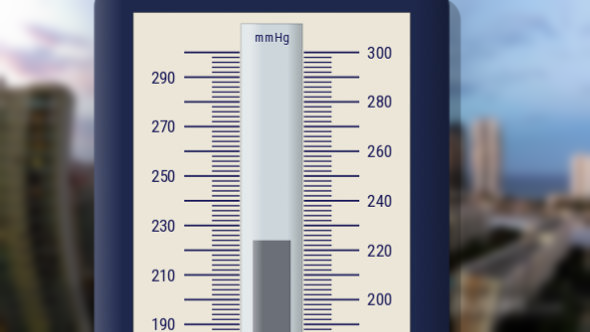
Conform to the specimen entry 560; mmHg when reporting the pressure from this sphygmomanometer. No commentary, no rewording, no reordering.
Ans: 224; mmHg
